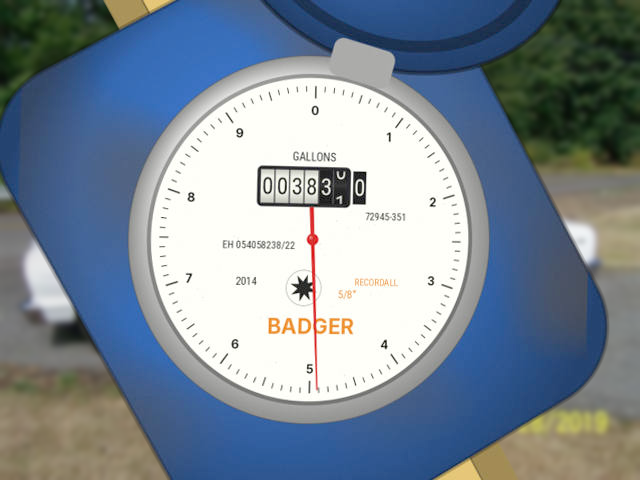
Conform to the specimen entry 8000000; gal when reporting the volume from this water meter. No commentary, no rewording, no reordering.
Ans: 38304.9; gal
